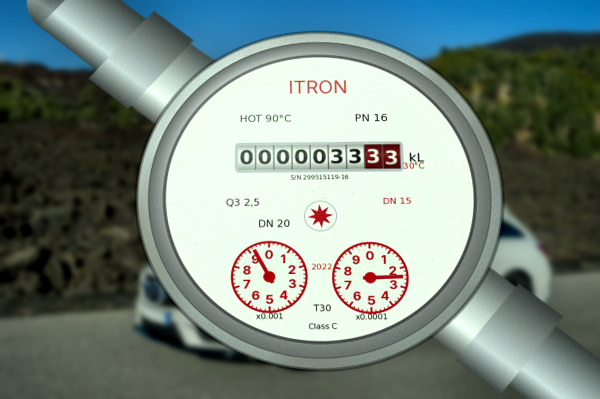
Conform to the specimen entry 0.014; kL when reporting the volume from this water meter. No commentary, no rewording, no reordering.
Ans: 33.3292; kL
